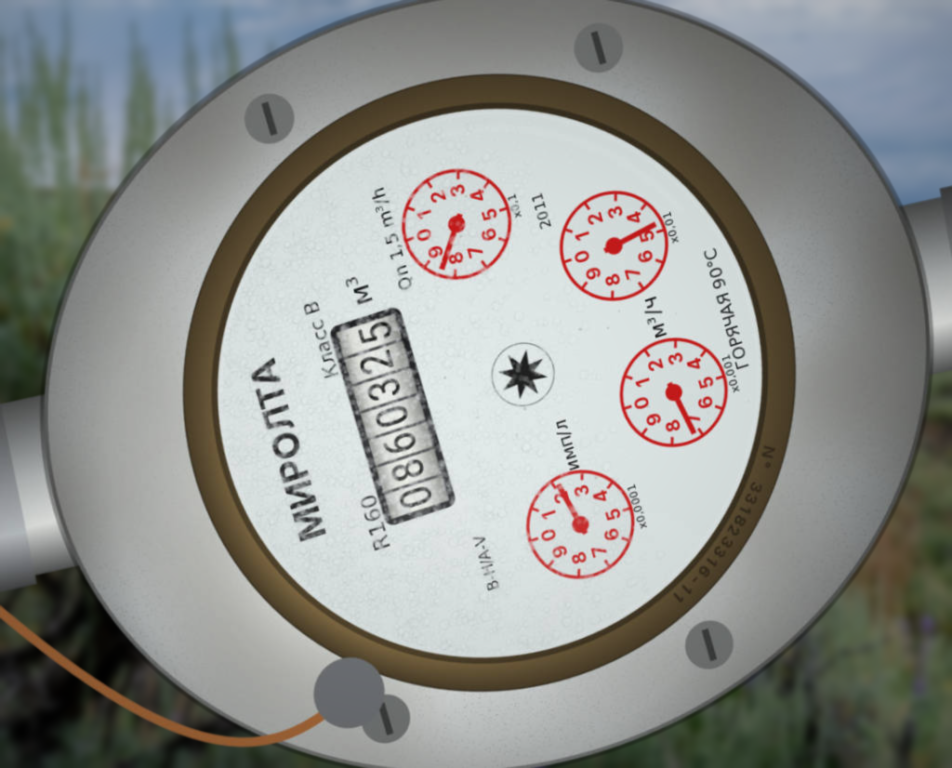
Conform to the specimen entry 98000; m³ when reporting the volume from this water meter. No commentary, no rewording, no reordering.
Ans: 860324.8472; m³
